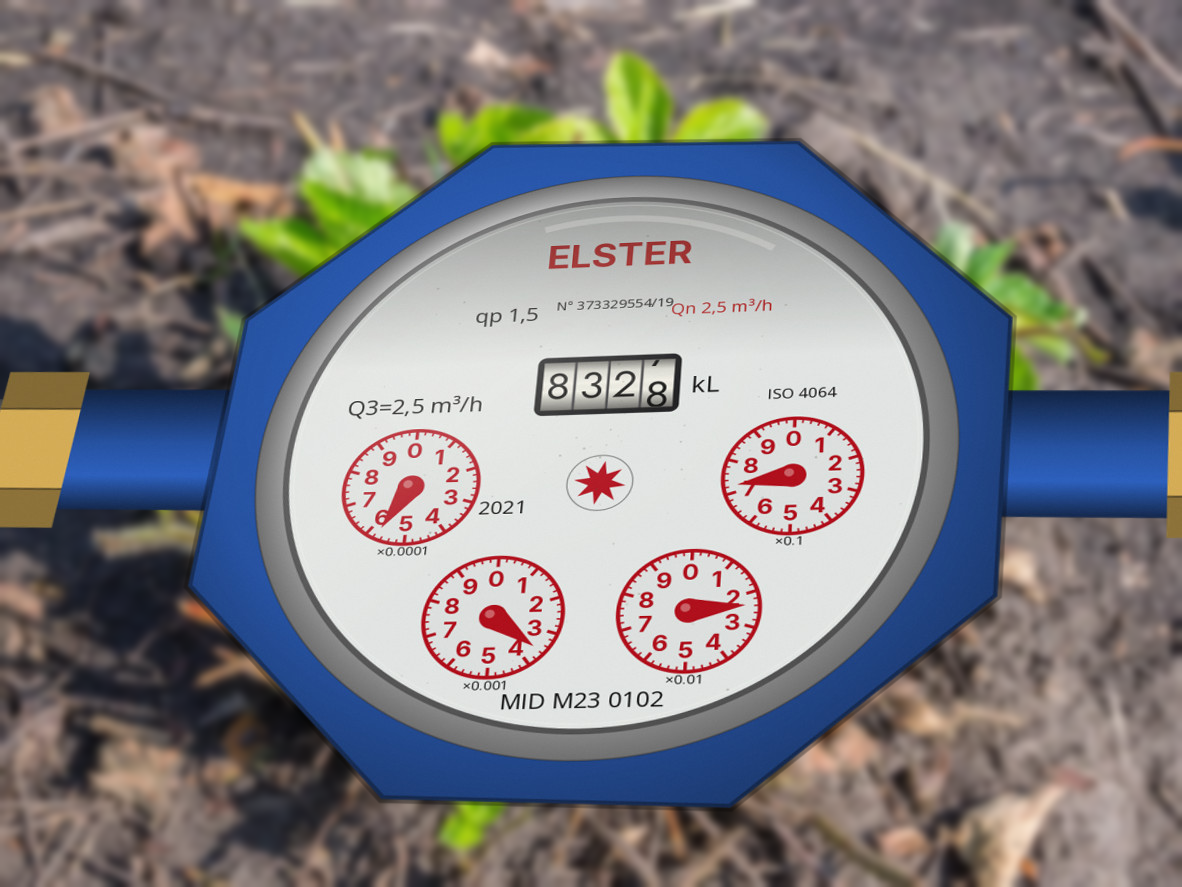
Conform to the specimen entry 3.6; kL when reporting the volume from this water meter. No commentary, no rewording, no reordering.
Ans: 8327.7235; kL
